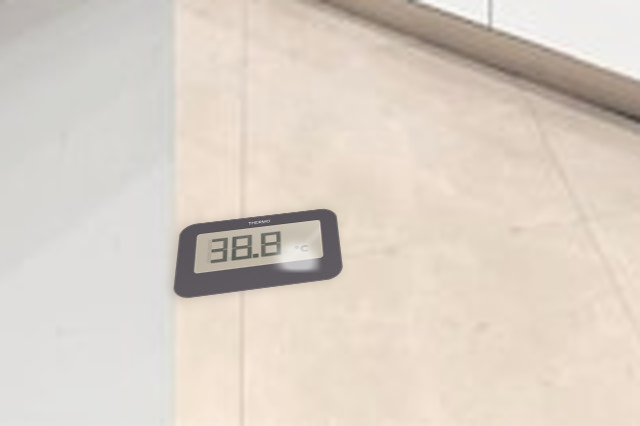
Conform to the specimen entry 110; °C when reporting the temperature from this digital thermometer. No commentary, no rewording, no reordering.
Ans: 38.8; °C
